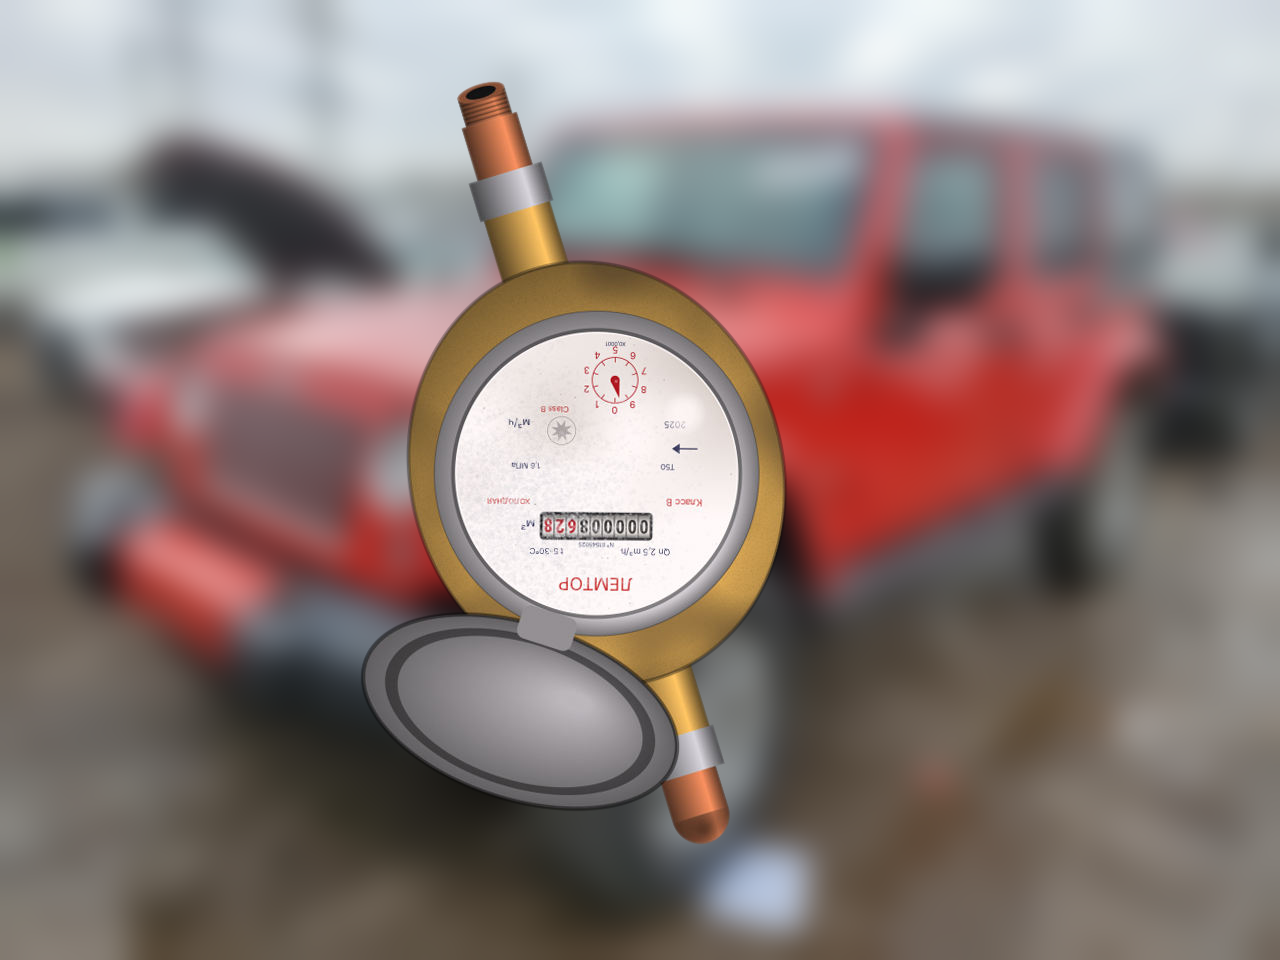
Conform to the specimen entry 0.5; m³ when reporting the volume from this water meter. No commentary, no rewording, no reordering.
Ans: 8.6279; m³
